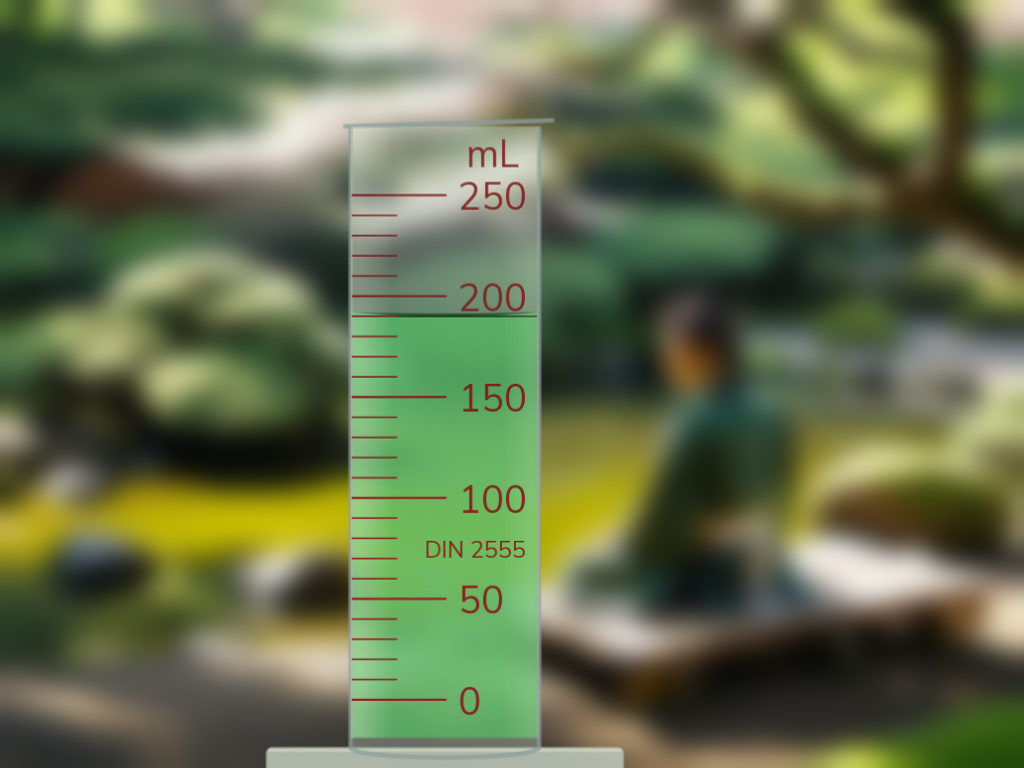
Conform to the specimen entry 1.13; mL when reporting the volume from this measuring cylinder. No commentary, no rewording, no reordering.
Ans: 190; mL
